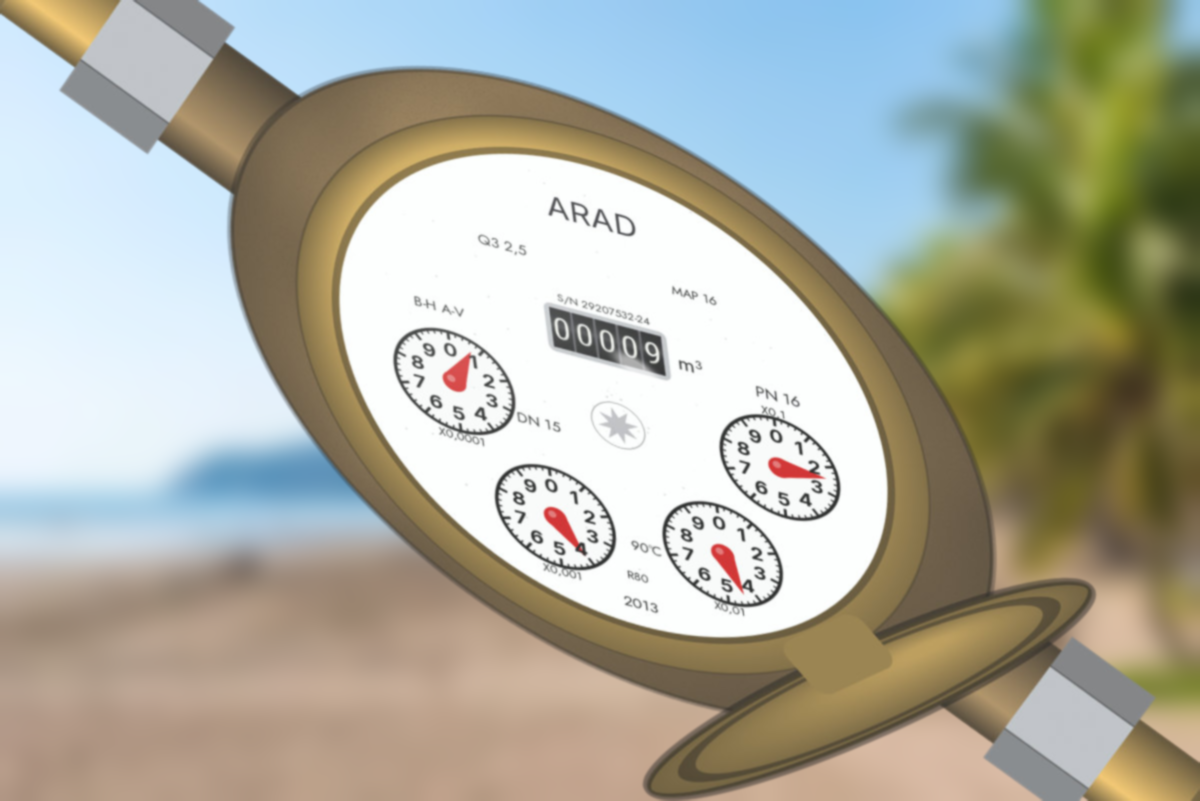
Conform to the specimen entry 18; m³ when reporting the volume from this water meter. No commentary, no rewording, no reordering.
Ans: 9.2440; m³
